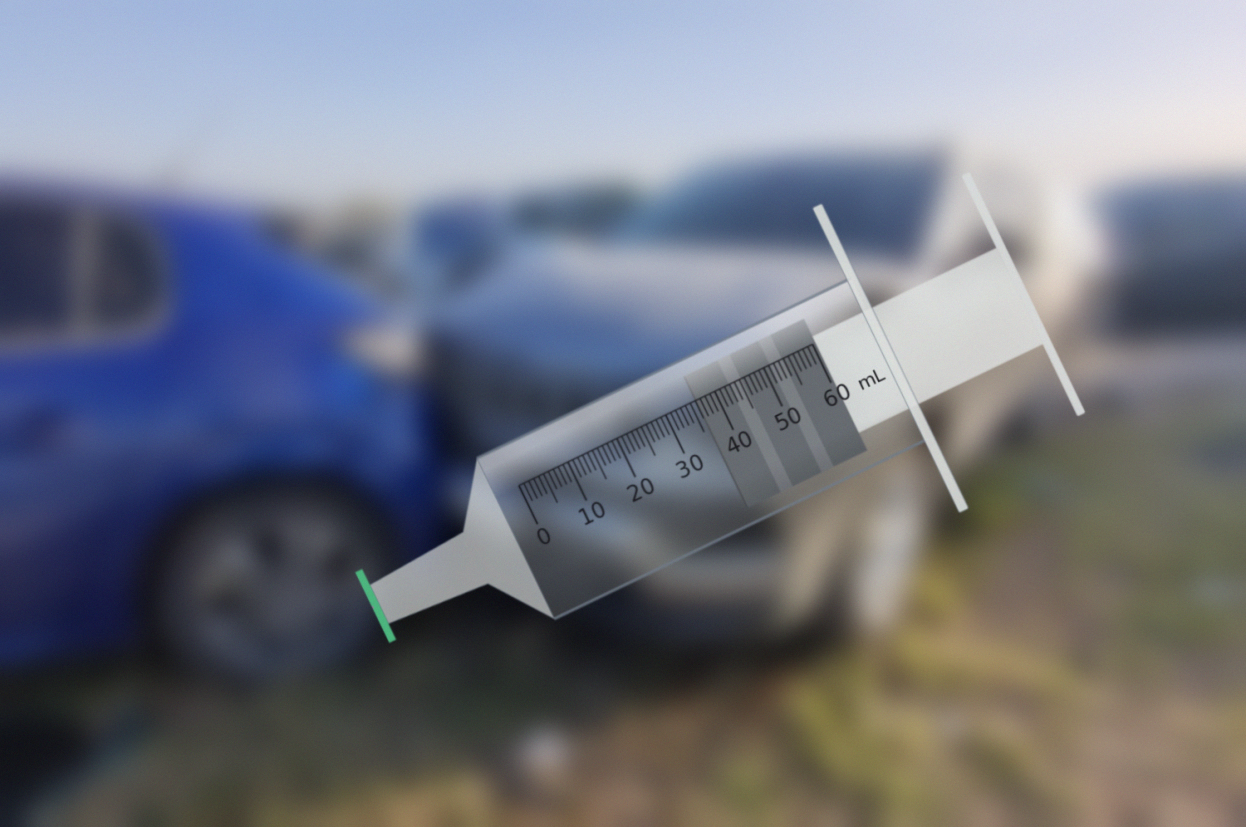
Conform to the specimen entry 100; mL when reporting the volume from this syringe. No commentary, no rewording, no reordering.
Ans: 36; mL
